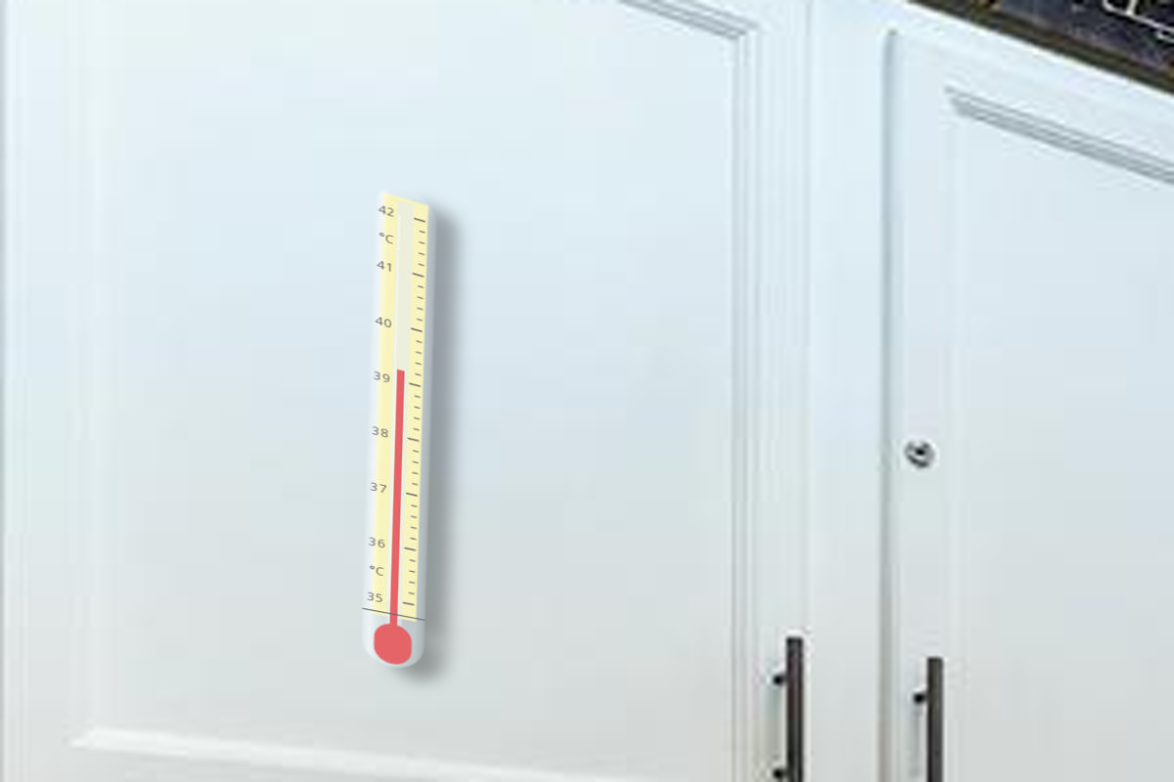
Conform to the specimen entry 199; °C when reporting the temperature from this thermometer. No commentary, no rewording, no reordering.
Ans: 39.2; °C
